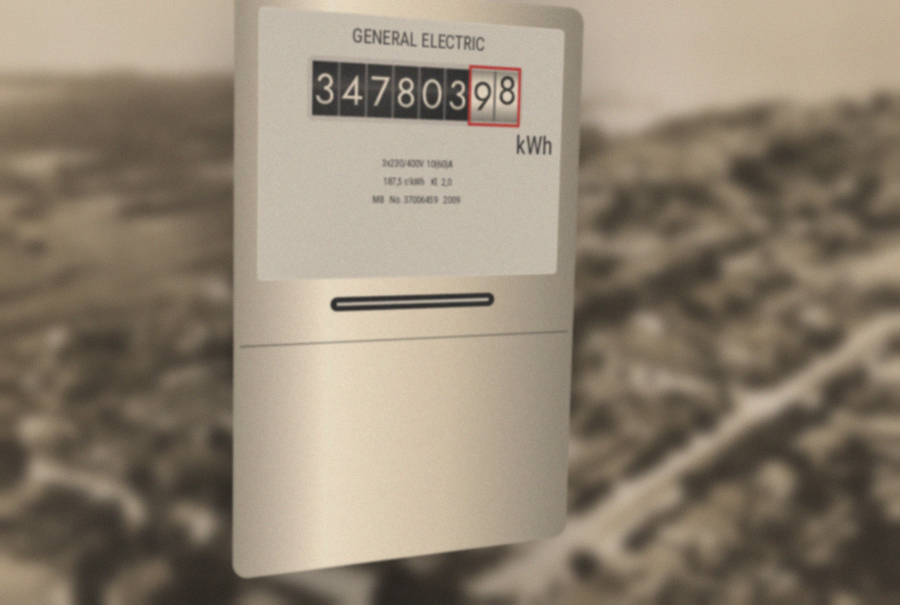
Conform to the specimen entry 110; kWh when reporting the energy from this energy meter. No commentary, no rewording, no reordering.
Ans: 347803.98; kWh
